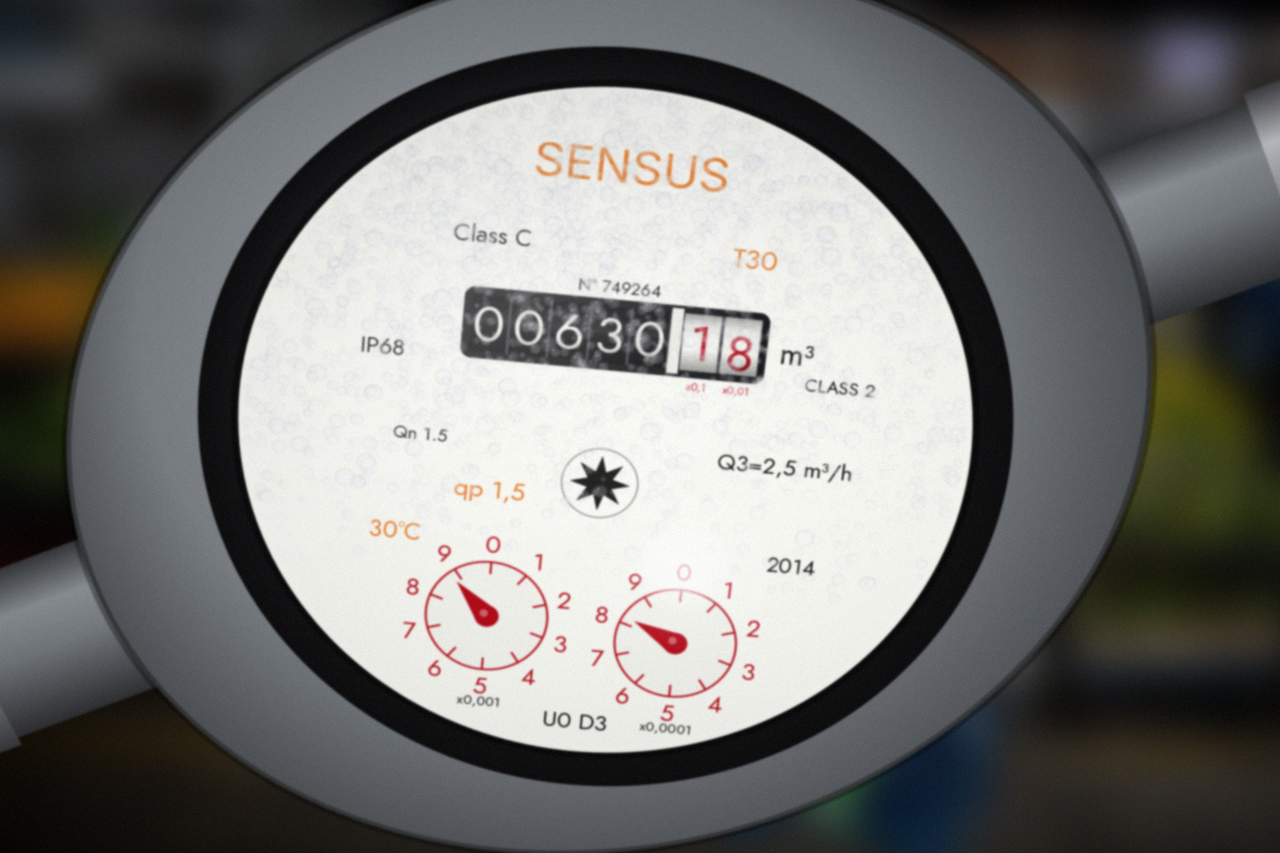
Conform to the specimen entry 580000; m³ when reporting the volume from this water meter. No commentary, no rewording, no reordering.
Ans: 630.1788; m³
